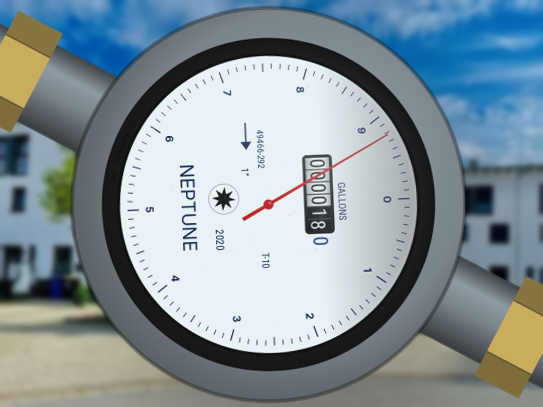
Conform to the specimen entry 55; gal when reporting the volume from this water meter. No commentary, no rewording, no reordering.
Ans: 179.2; gal
